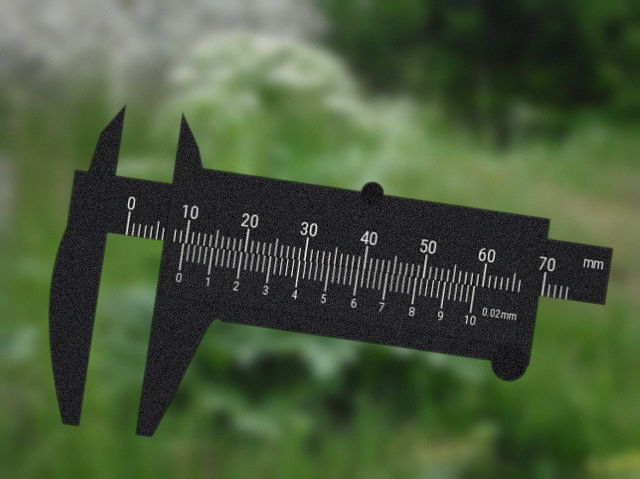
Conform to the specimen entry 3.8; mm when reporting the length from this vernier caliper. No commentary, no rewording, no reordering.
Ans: 9.6; mm
